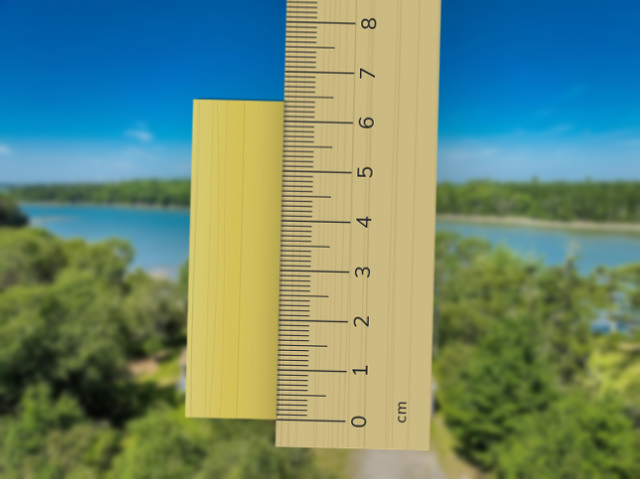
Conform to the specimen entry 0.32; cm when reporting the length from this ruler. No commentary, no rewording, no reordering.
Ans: 6.4; cm
